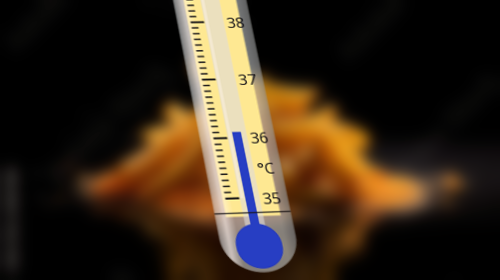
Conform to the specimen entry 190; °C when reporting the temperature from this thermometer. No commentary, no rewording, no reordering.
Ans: 36.1; °C
